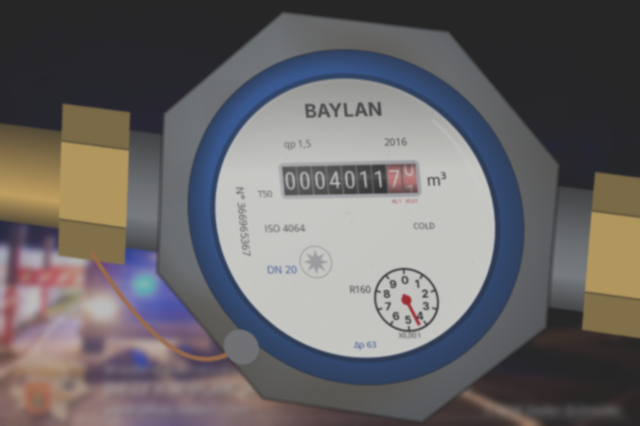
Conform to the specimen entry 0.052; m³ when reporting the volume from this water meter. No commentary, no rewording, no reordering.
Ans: 4011.704; m³
